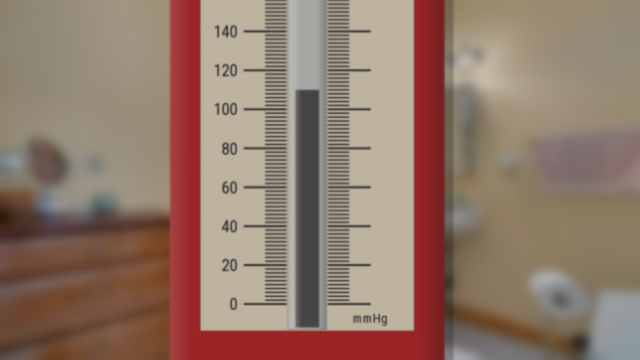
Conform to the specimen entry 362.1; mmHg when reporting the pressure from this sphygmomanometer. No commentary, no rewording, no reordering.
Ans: 110; mmHg
